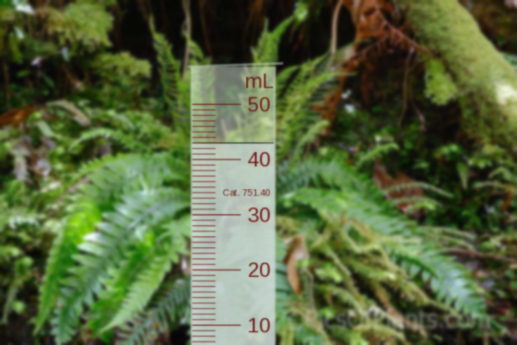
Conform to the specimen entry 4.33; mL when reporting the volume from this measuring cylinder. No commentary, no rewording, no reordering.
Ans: 43; mL
